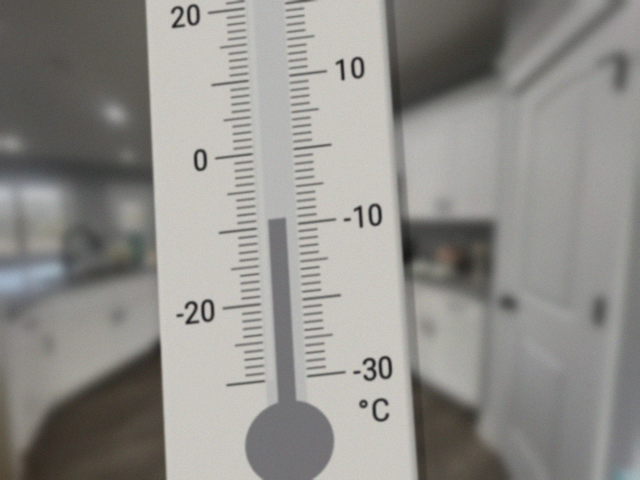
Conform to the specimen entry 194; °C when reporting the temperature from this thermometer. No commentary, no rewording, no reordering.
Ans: -9; °C
